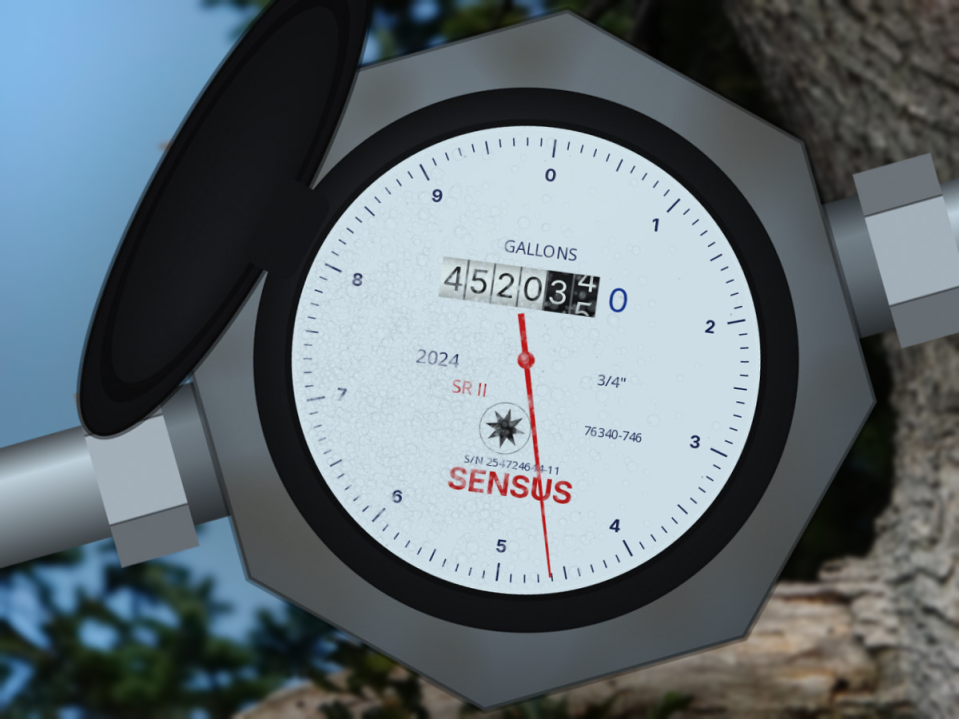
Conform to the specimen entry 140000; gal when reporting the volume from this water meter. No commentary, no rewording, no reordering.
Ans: 4520344.6; gal
